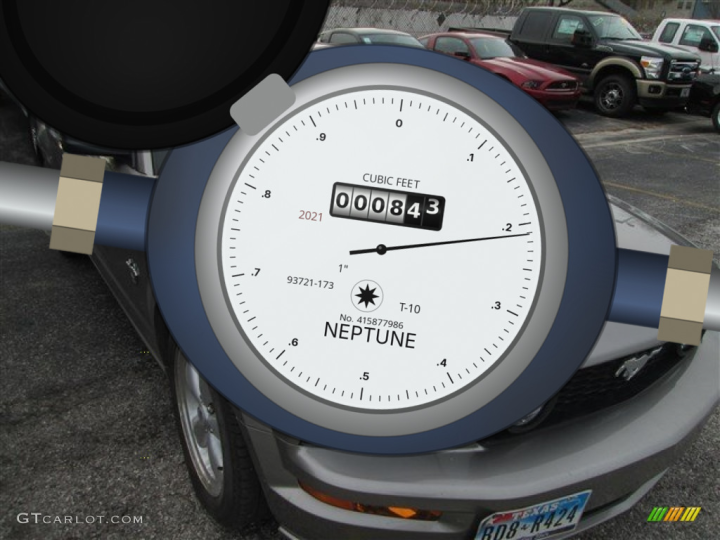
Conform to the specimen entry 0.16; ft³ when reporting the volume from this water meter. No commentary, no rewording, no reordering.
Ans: 843.21; ft³
